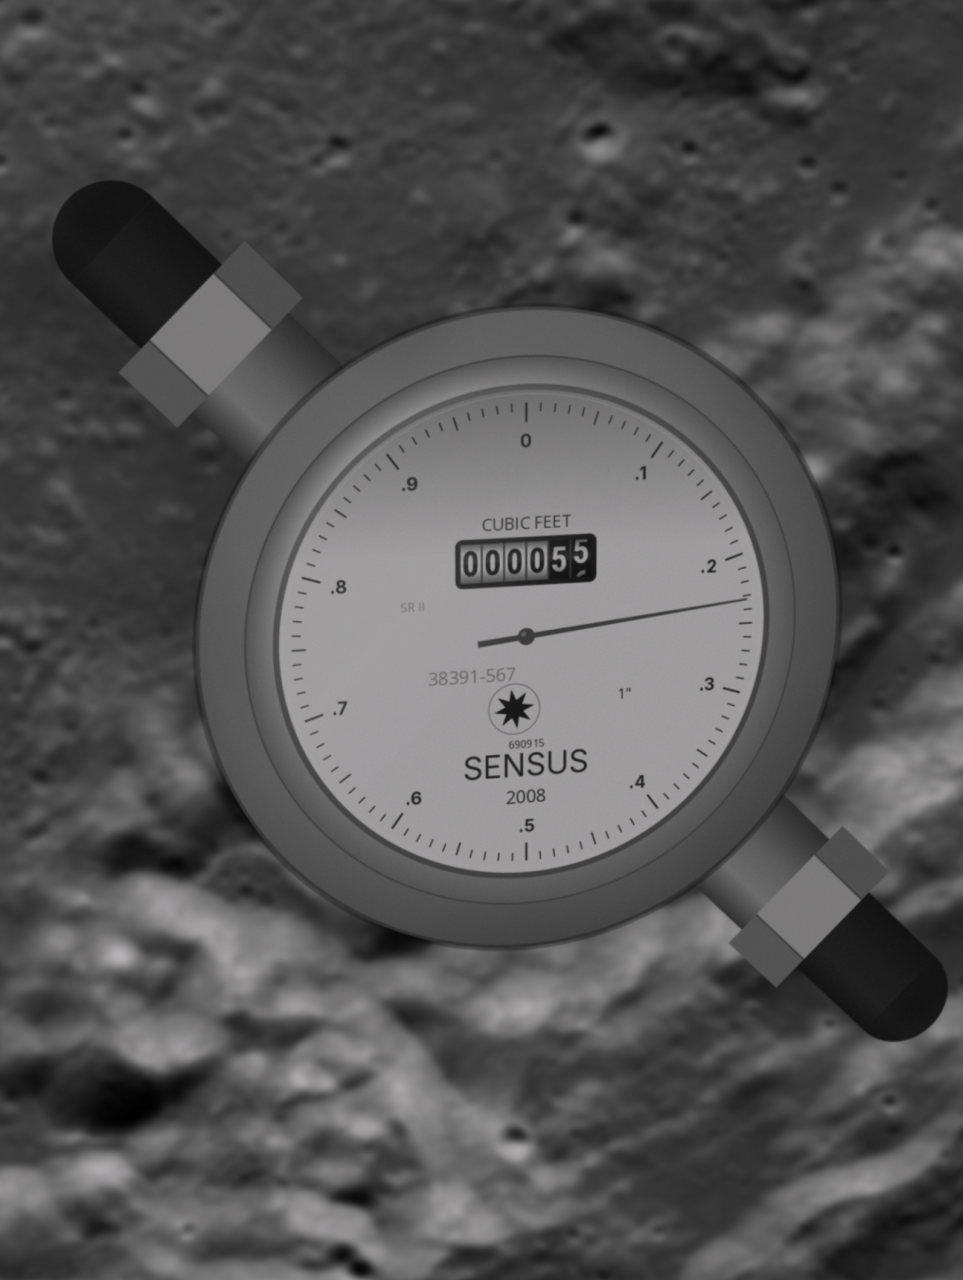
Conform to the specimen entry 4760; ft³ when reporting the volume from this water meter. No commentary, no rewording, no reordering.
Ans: 55.23; ft³
